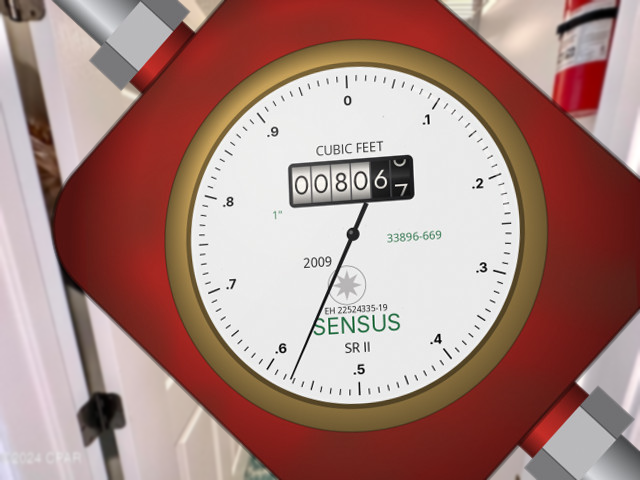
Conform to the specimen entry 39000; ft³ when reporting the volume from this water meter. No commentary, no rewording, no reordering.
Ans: 8066.57; ft³
